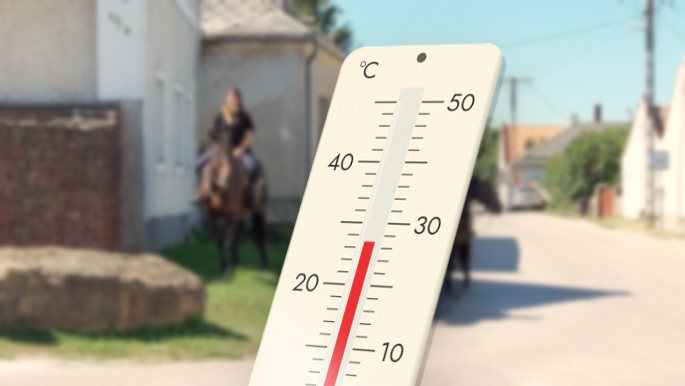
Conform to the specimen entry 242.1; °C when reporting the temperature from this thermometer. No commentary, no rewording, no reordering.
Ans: 27; °C
